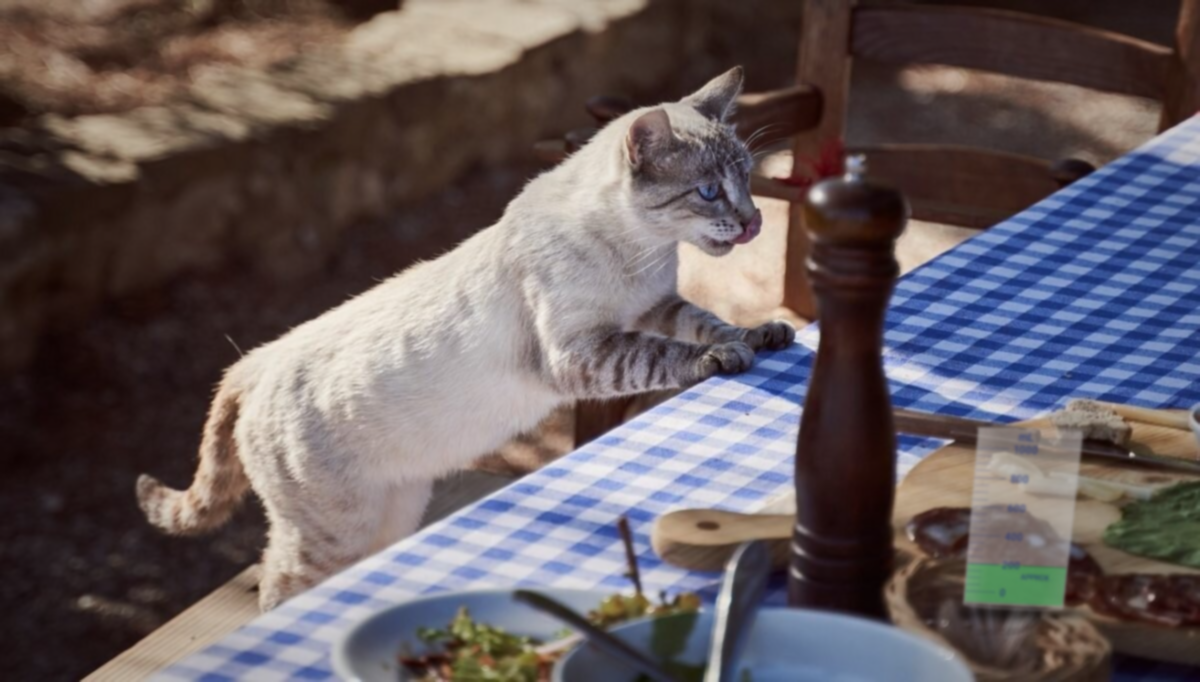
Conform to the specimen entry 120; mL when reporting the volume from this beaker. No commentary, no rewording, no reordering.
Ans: 200; mL
